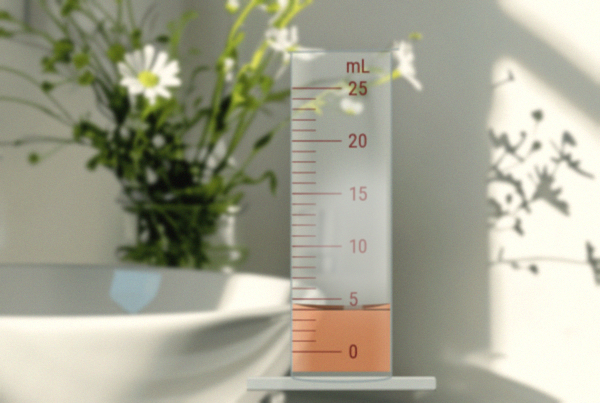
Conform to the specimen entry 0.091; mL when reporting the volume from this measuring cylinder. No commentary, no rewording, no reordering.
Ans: 4; mL
